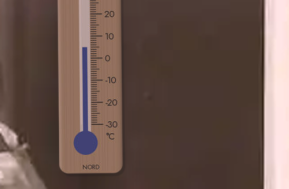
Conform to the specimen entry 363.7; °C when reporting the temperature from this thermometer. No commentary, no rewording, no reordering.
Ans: 5; °C
